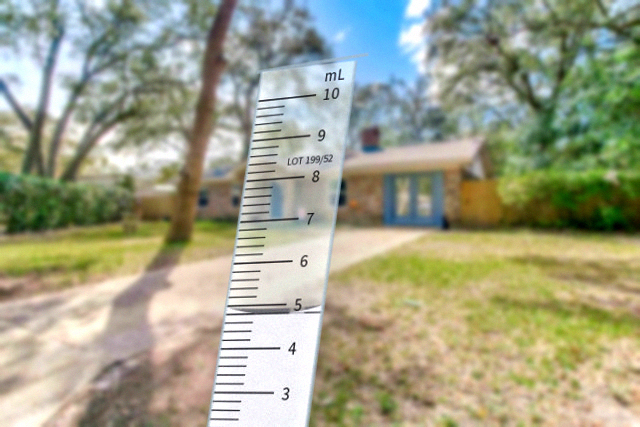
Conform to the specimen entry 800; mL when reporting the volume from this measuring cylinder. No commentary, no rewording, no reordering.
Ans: 4.8; mL
